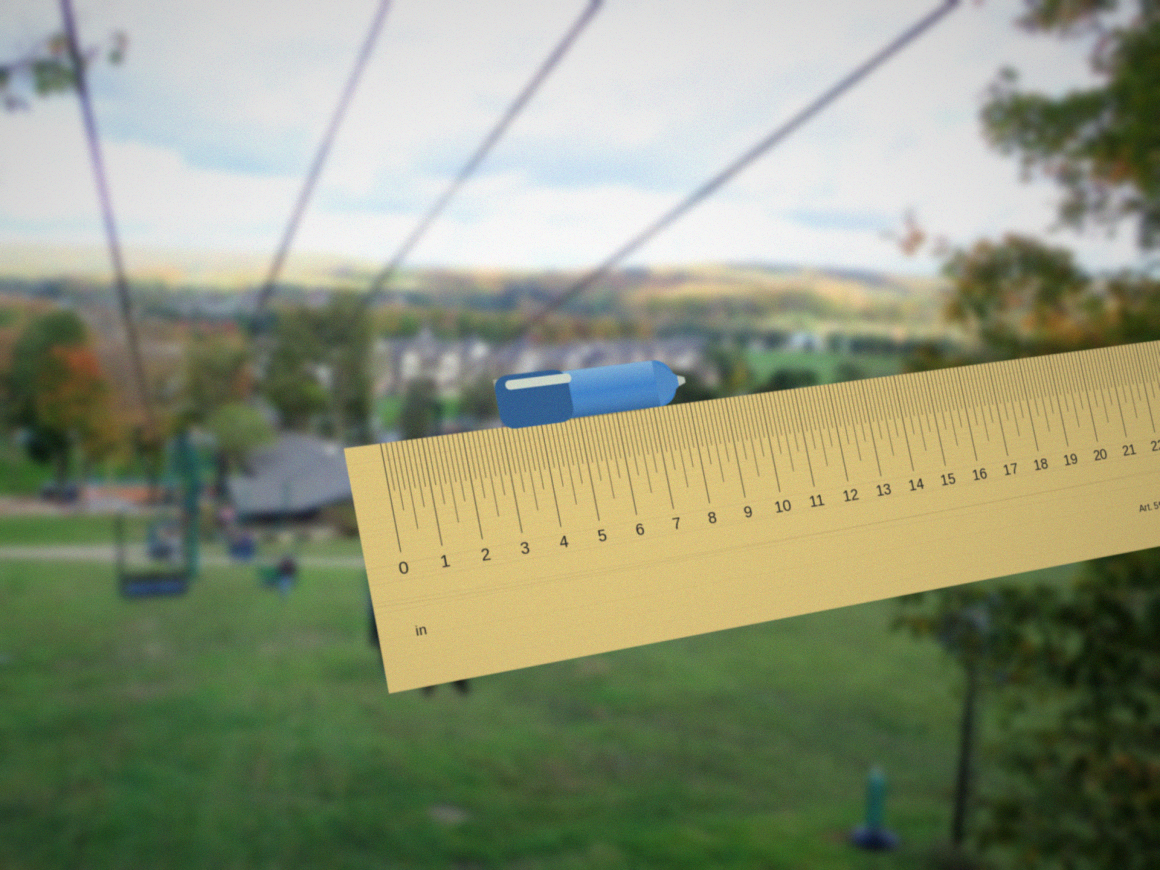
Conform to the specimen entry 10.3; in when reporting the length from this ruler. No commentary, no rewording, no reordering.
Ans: 5; in
